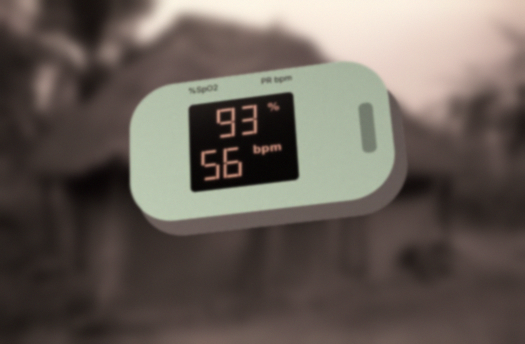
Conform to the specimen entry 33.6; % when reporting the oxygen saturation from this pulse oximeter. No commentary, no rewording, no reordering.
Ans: 93; %
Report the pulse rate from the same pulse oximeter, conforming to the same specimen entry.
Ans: 56; bpm
